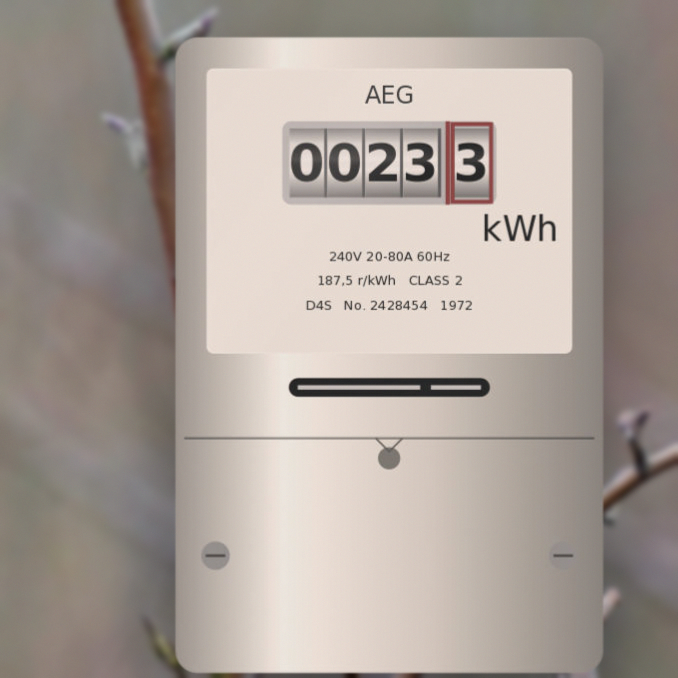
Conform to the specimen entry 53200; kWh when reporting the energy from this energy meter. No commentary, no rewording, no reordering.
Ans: 23.3; kWh
